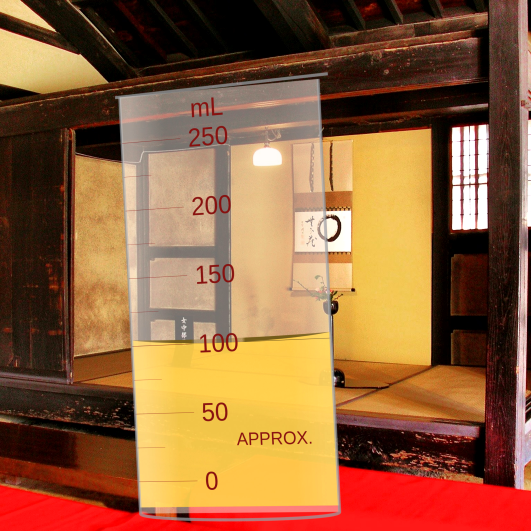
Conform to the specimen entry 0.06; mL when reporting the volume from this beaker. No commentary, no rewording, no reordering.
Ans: 100; mL
